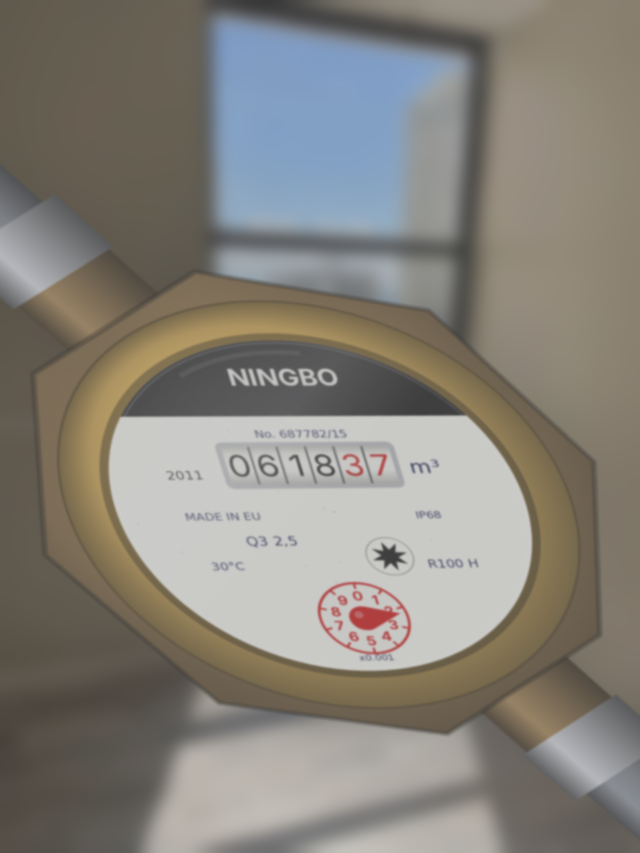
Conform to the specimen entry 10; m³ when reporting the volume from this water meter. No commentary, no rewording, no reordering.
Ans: 618.372; m³
